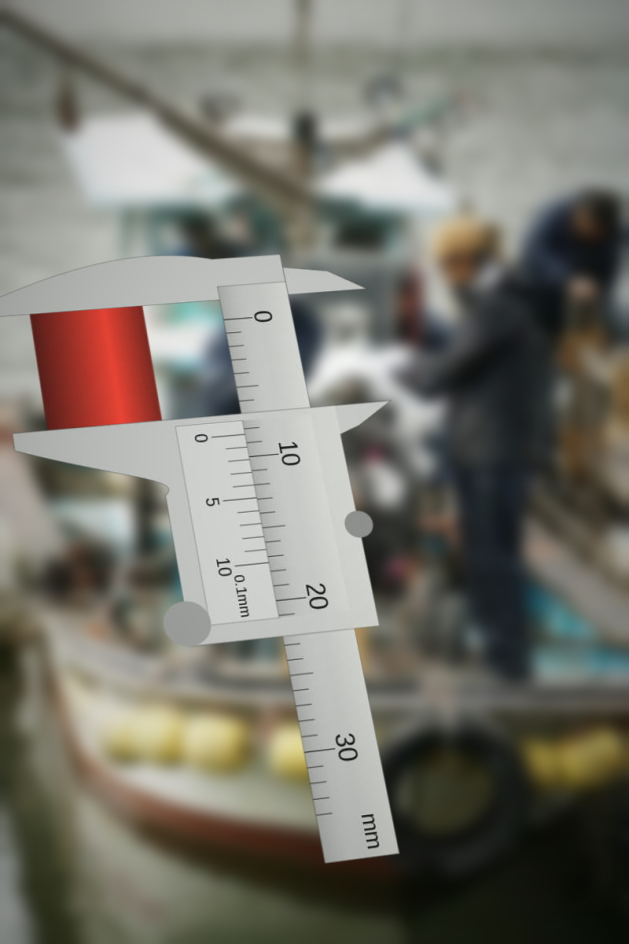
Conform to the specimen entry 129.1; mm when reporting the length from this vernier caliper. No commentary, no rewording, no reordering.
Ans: 8.4; mm
